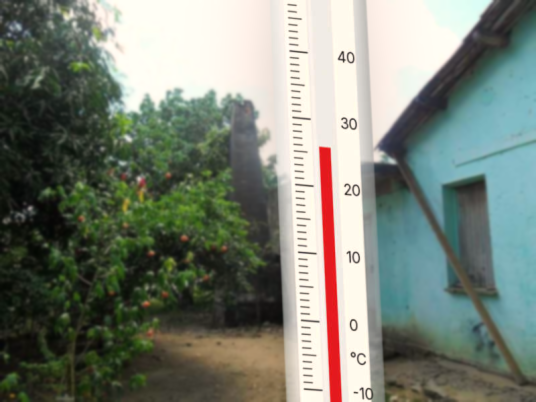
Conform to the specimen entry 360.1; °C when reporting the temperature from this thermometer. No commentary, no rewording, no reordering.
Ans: 26; °C
